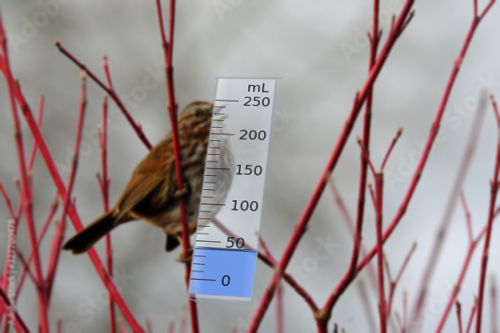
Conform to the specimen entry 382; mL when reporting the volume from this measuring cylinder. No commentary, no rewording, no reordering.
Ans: 40; mL
